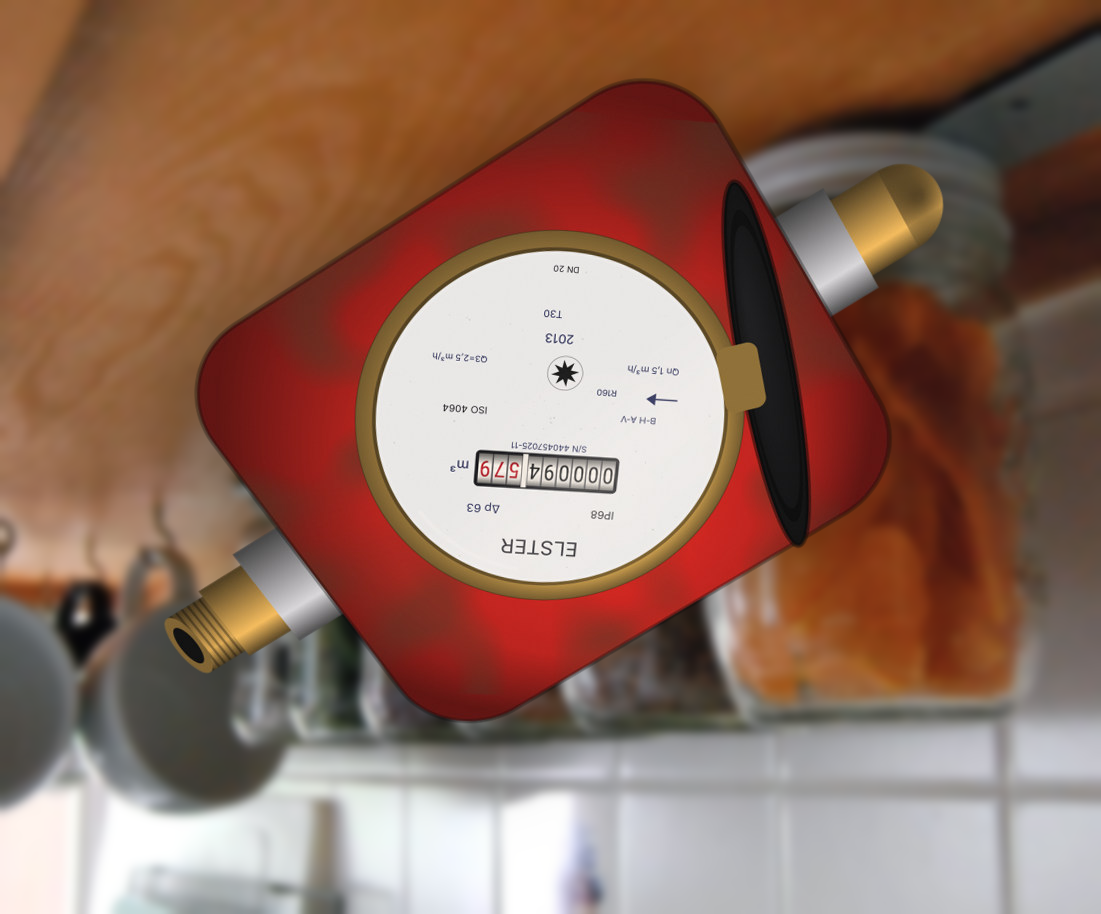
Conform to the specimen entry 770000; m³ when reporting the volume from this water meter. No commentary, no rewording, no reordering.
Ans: 94.579; m³
